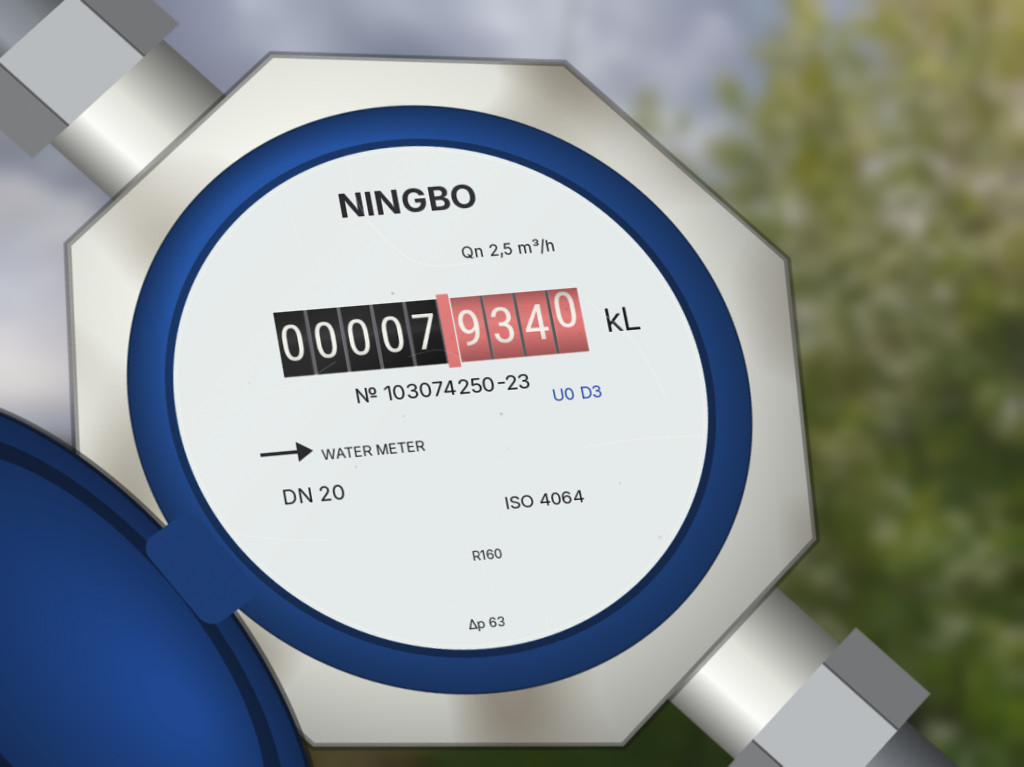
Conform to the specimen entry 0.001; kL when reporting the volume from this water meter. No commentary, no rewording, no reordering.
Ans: 7.9340; kL
